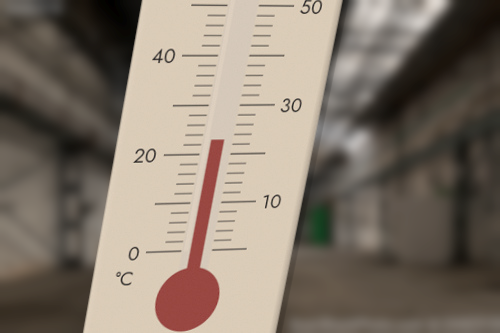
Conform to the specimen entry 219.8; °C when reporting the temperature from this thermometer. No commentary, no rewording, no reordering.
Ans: 23; °C
